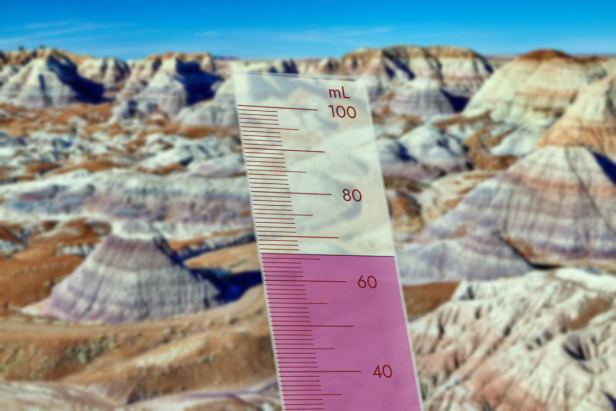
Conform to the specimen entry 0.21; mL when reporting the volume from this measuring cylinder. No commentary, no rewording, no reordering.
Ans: 66; mL
